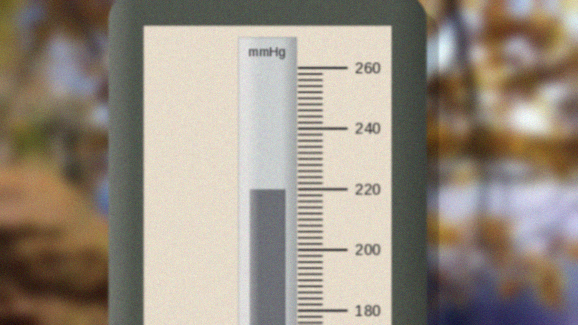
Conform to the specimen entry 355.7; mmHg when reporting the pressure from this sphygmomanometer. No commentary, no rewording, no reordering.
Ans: 220; mmHg
